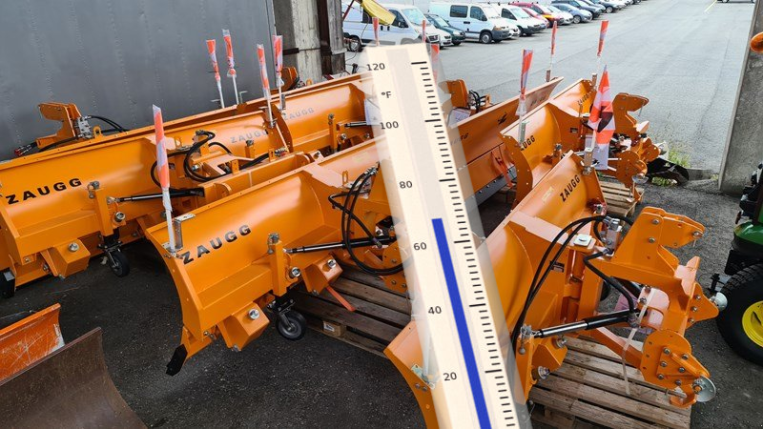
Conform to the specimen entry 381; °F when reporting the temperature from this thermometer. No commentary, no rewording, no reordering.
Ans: 68; °F
